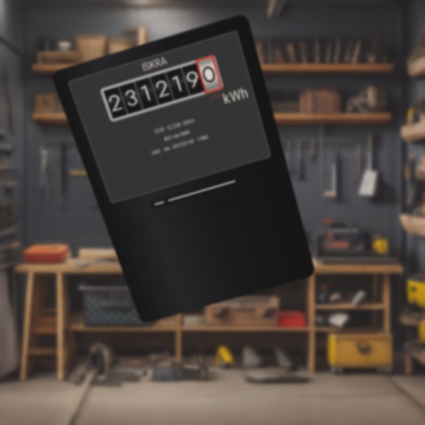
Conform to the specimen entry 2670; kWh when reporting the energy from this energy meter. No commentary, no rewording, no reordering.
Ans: 231219.0; kWh
